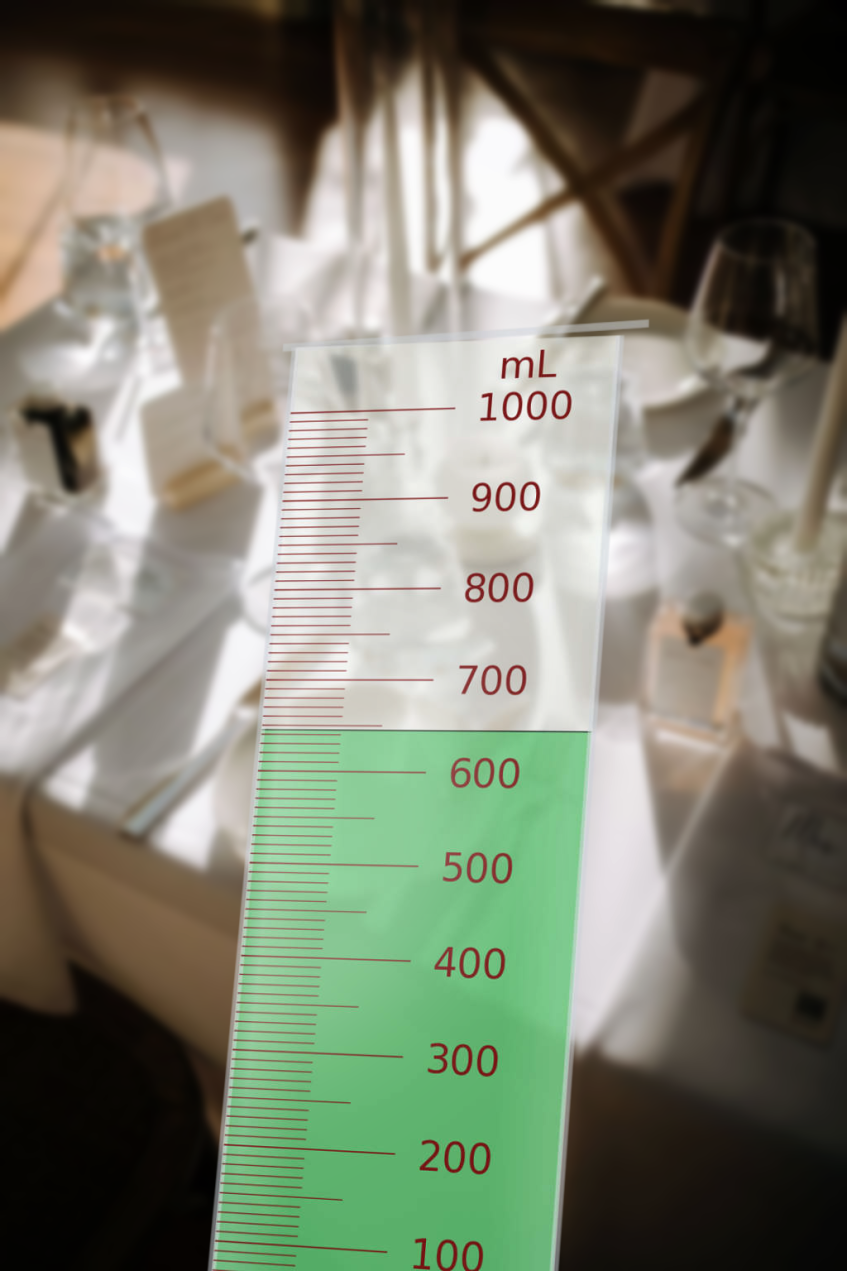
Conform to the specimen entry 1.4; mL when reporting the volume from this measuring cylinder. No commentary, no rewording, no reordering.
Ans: 645; mL
